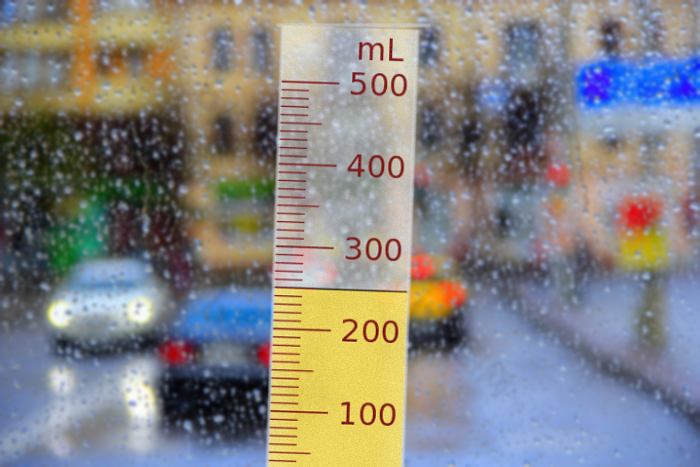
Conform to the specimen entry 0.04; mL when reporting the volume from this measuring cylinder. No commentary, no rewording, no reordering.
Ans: 250; mL
